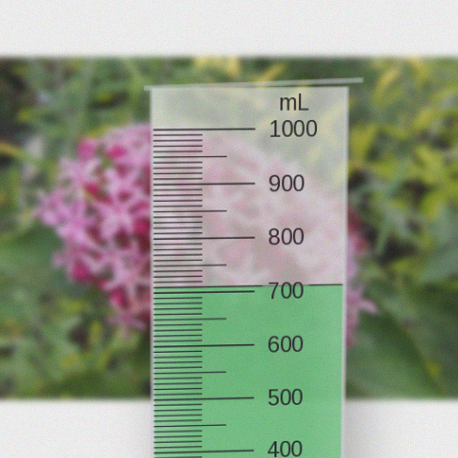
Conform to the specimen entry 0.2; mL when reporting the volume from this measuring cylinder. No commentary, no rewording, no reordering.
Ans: 710; mL
